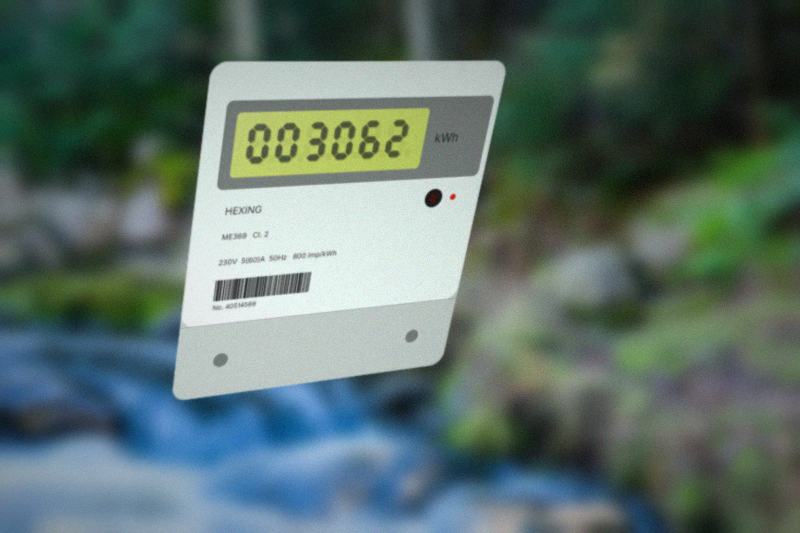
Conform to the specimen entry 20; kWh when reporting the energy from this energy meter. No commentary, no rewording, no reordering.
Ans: 3062; kWh
